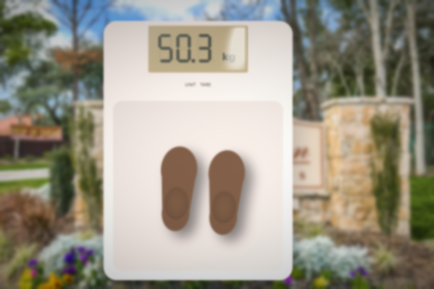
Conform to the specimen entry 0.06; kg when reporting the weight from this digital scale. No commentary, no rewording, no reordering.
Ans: 50.3; kg
